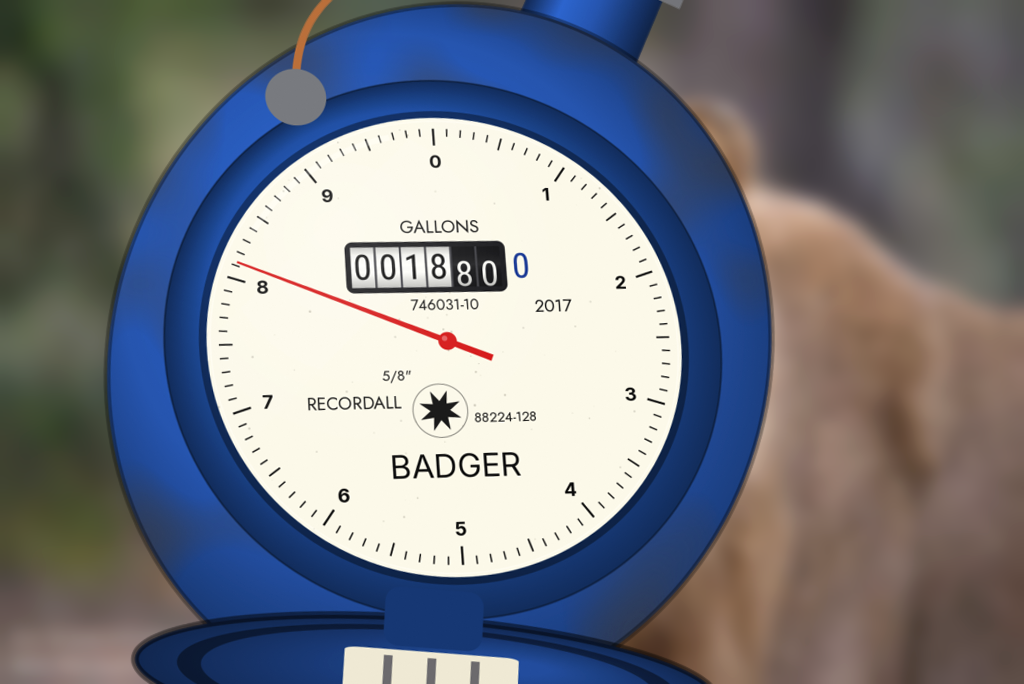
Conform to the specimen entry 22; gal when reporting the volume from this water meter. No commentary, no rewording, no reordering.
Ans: 18798.1; gal
